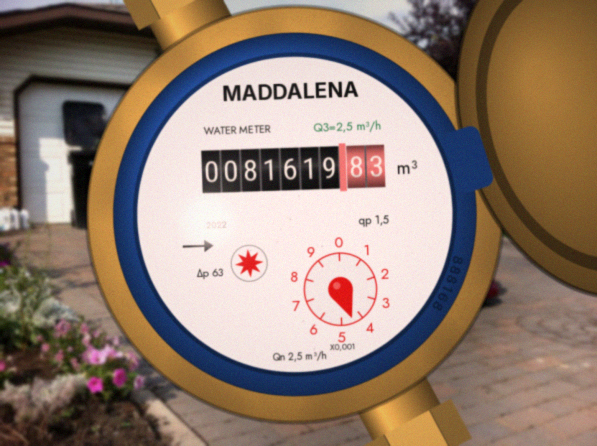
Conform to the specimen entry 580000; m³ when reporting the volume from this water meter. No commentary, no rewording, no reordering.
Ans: 81619.834; m³
